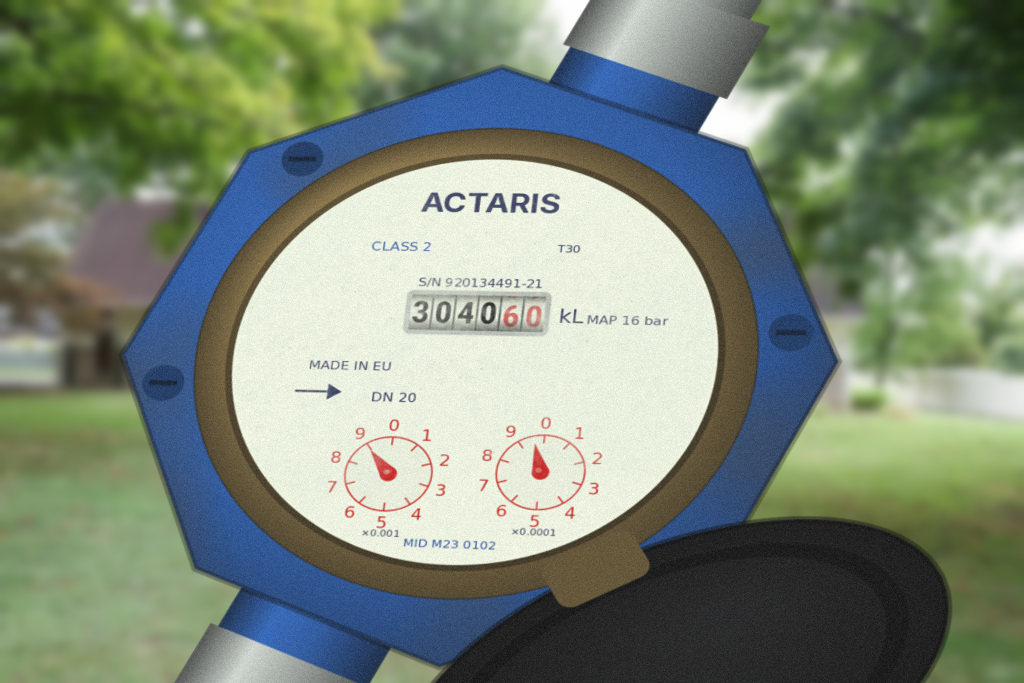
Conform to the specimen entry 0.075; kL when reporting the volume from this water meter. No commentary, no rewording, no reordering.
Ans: 3040.5989; kL
